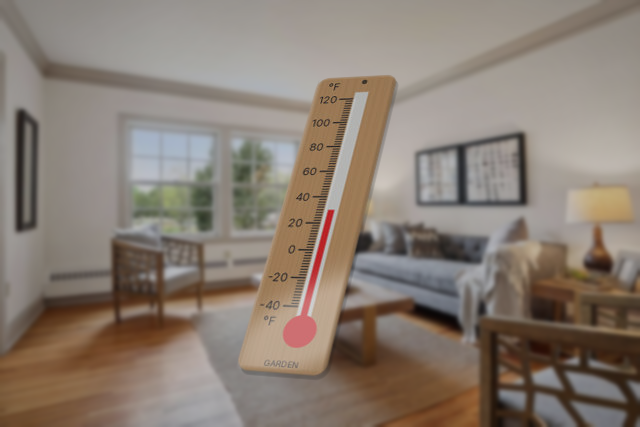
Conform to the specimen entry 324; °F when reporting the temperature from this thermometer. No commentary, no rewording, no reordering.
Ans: 30; °F
